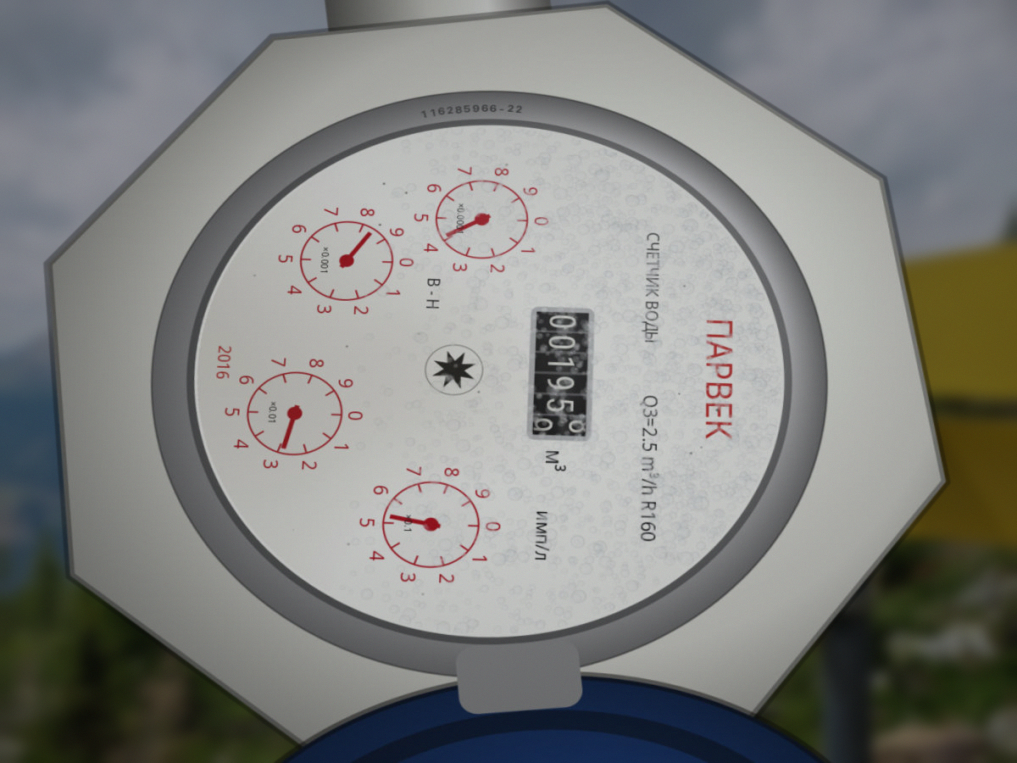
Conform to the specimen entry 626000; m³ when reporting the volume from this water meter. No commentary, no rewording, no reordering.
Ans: 1958.5284; m³
